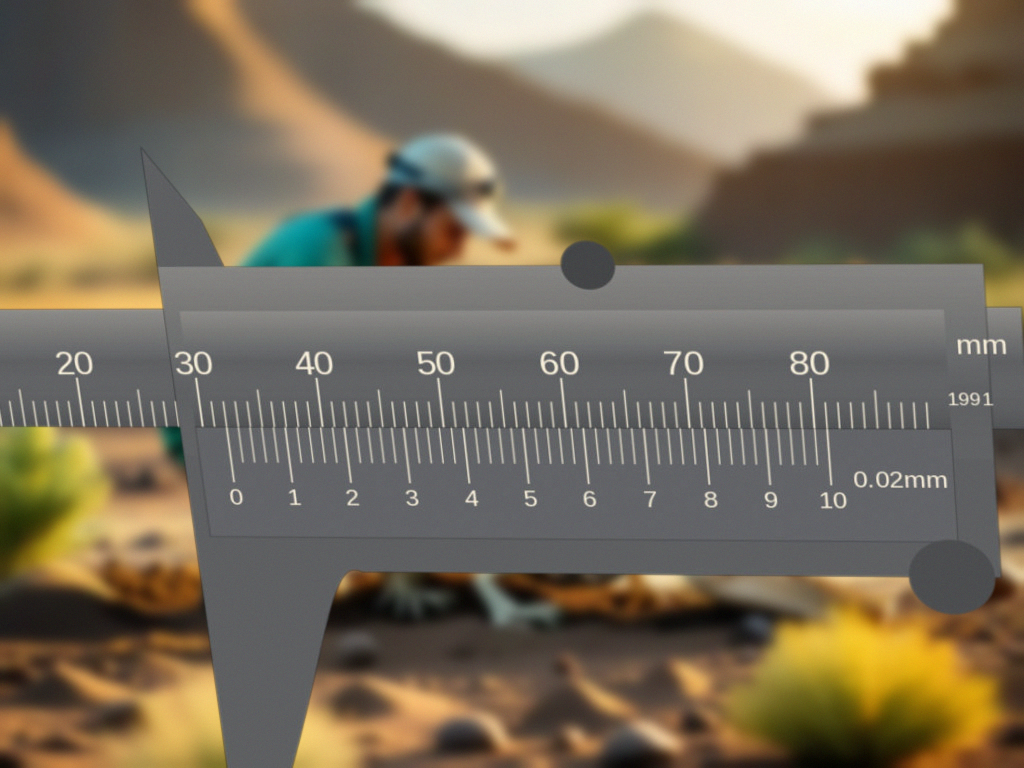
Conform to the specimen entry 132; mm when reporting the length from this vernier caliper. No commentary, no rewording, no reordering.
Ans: 32.0; mm
